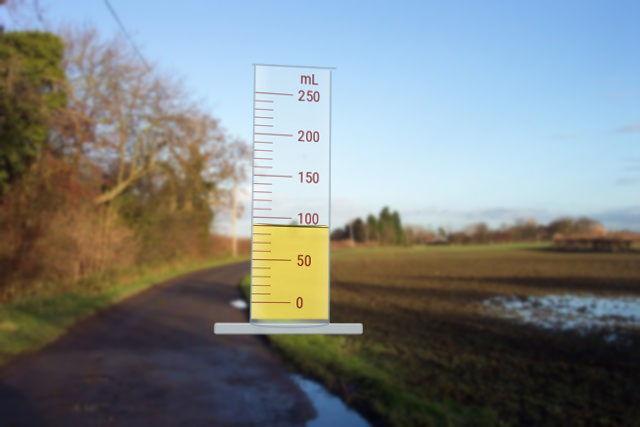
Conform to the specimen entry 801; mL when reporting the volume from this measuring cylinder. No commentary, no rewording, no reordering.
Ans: 90; mL
